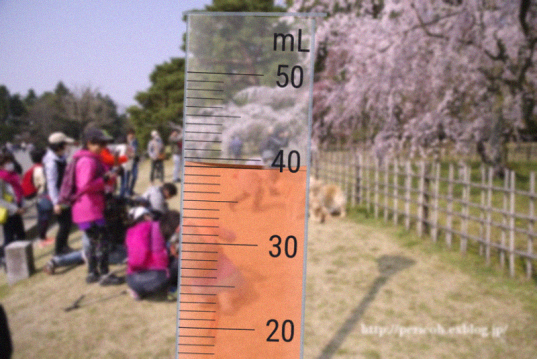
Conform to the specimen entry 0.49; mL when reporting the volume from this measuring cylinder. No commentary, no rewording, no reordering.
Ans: 39; mL
